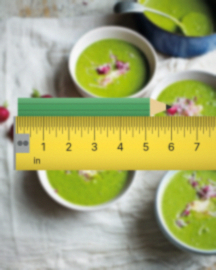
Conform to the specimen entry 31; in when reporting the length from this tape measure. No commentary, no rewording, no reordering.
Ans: 6; in
